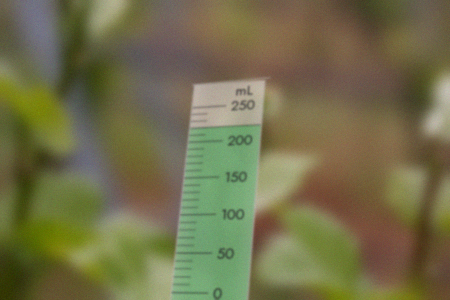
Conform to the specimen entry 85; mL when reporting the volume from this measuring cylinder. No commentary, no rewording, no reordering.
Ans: 220; mL
